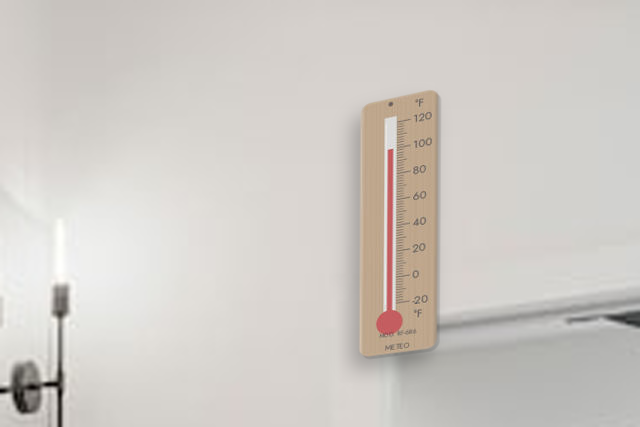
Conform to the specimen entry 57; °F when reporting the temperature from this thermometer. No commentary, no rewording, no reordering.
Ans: 100; °F
